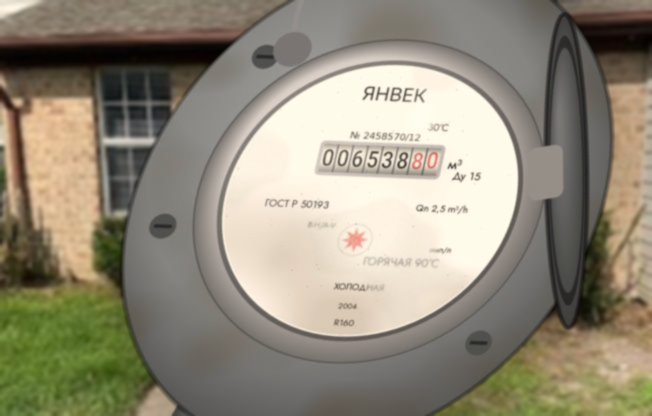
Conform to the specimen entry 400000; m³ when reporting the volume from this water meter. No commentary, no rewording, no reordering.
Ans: 6538.80; m³
